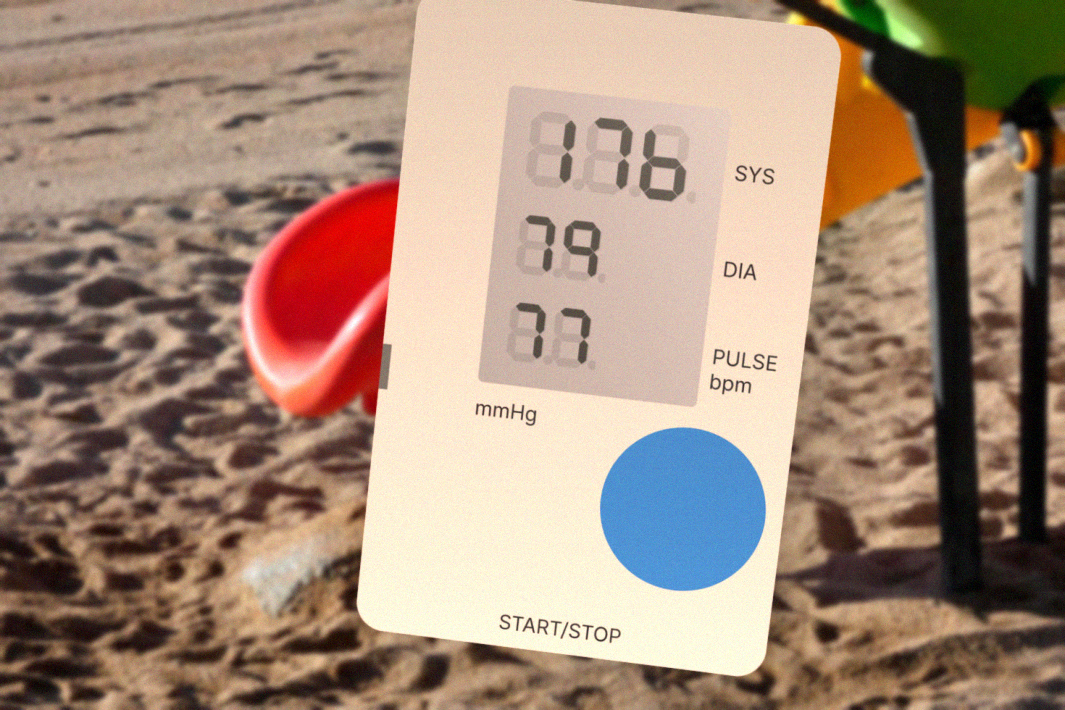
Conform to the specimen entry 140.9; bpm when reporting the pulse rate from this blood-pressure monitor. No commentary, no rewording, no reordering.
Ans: 77; bpm
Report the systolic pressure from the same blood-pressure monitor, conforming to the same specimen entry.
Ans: 176; mmHg
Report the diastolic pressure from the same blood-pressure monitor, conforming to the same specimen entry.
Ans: 79; mmHg
